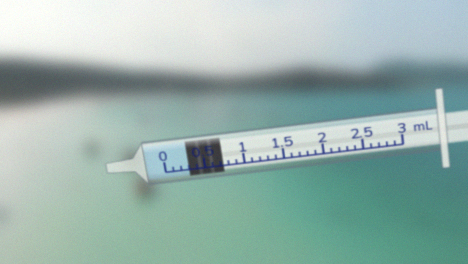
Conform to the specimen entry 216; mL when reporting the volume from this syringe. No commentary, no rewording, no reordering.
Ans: 0.3; mL
